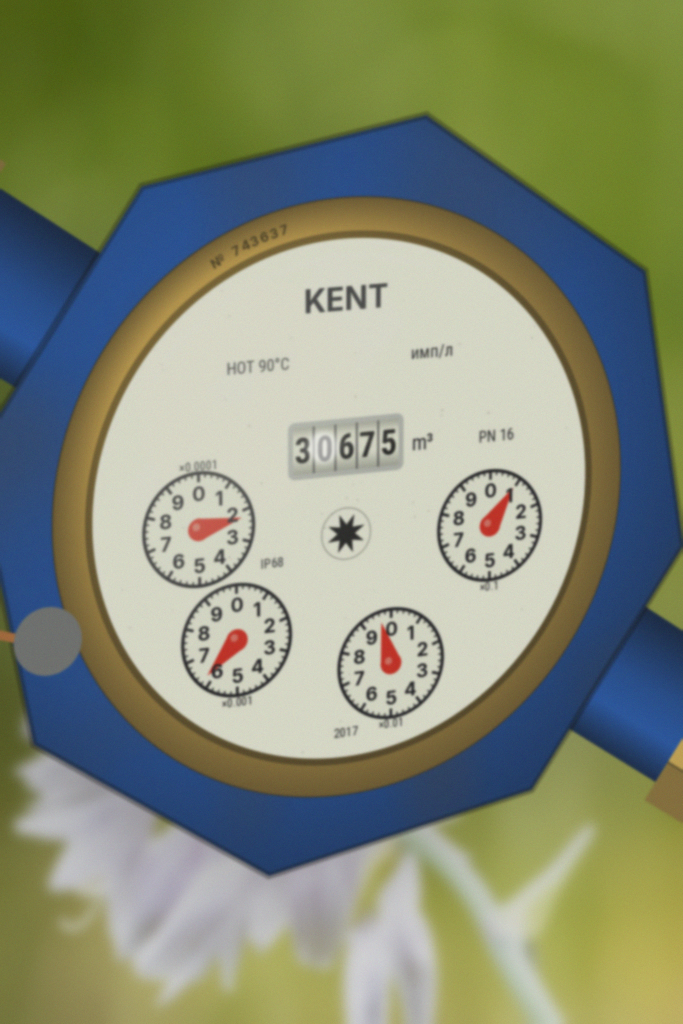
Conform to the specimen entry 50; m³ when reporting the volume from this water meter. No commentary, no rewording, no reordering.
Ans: 30675.0962; m³
